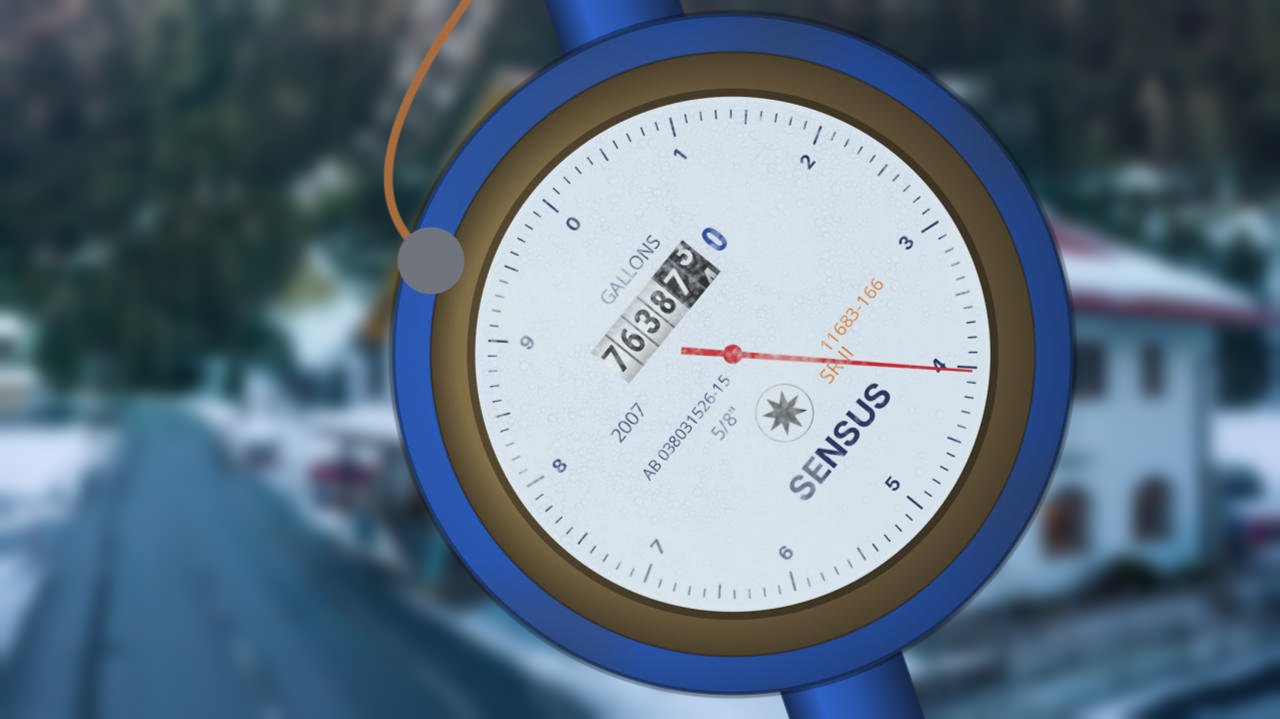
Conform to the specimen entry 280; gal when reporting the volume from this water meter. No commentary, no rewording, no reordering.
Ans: 7638734.0; gal
